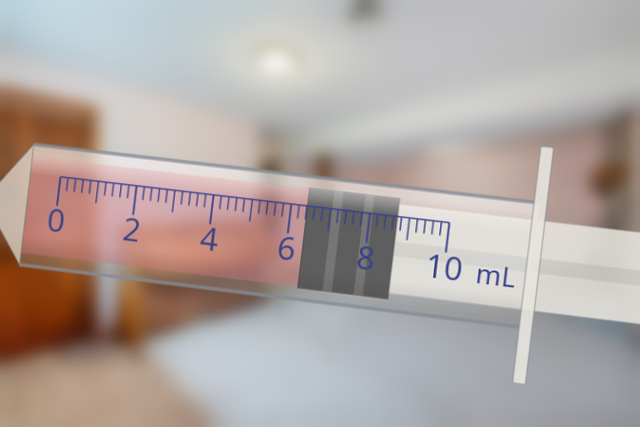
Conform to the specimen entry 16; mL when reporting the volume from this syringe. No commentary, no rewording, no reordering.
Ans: 6.4; mL
